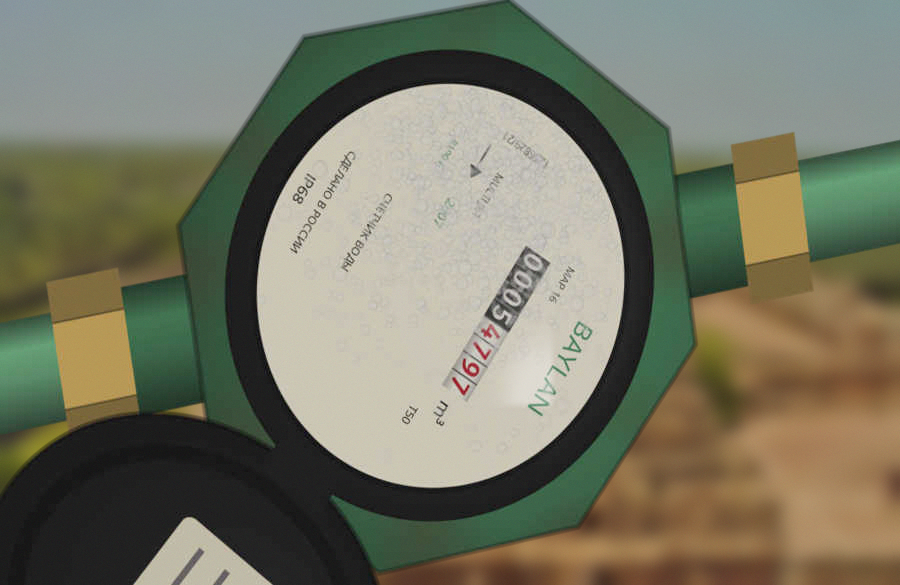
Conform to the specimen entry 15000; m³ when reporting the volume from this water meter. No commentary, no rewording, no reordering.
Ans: 5.4797; m³
